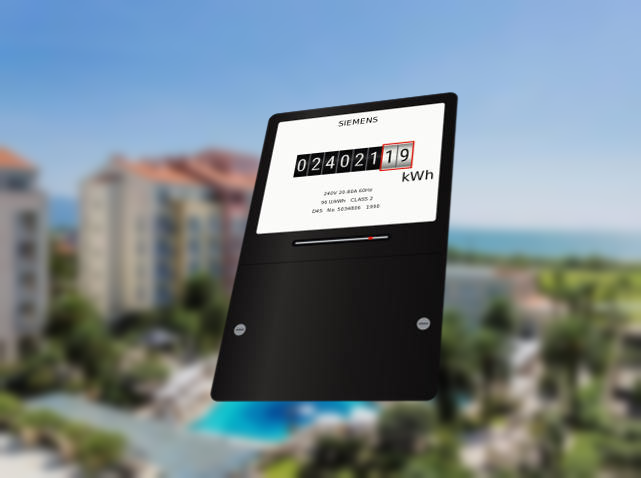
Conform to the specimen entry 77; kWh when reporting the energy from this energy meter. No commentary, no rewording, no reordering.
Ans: 24021.19; kWh
